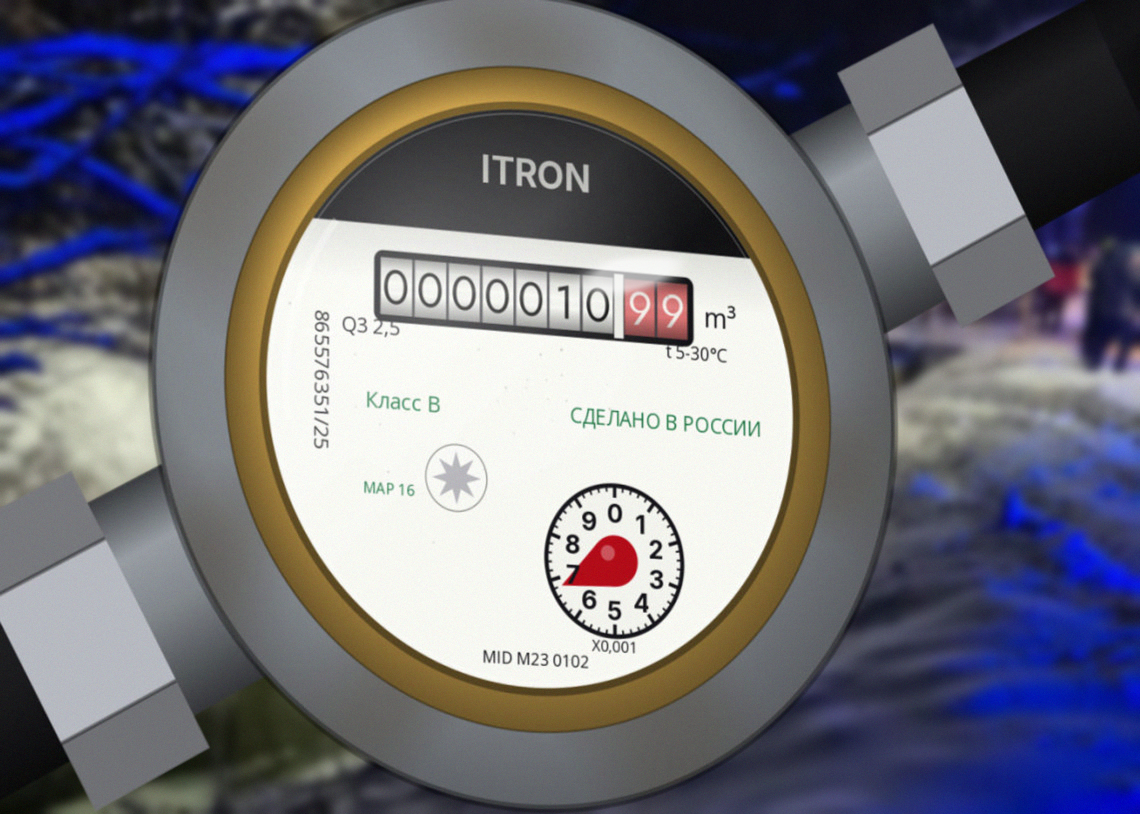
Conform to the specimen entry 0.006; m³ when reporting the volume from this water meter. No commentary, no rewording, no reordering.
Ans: 10.996; m³
